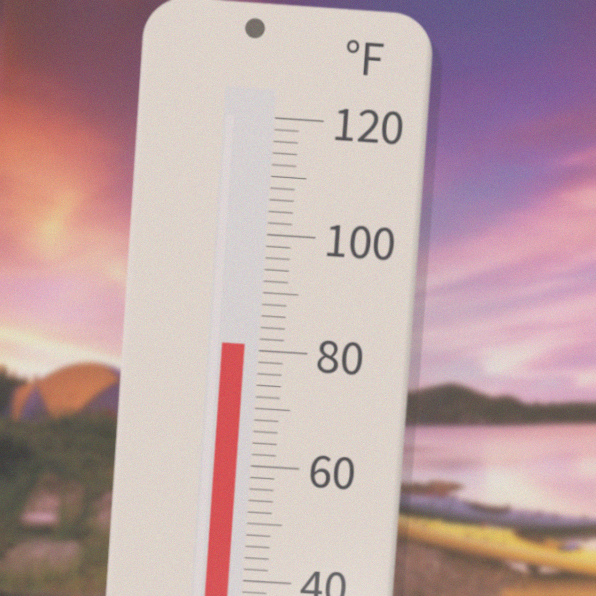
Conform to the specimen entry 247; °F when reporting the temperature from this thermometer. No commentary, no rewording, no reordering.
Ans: 81; °F
